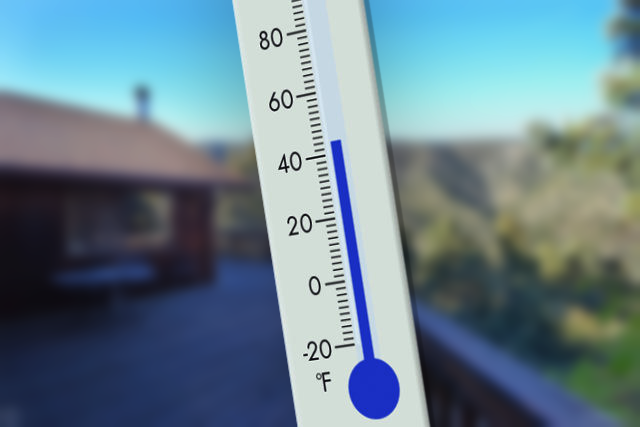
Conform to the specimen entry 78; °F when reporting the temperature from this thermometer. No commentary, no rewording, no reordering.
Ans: 44; °F
